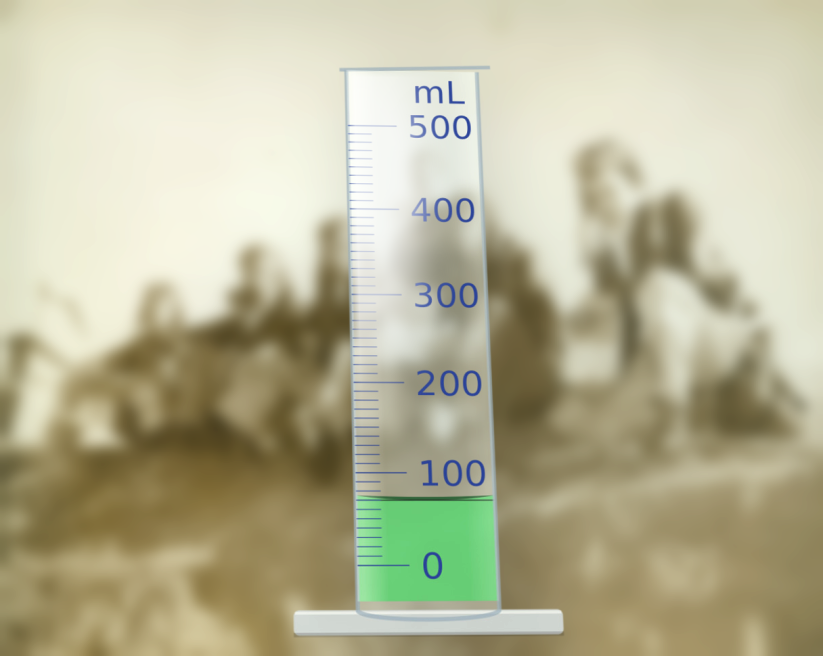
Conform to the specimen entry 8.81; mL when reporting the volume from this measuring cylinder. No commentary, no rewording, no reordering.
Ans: 70; mL
